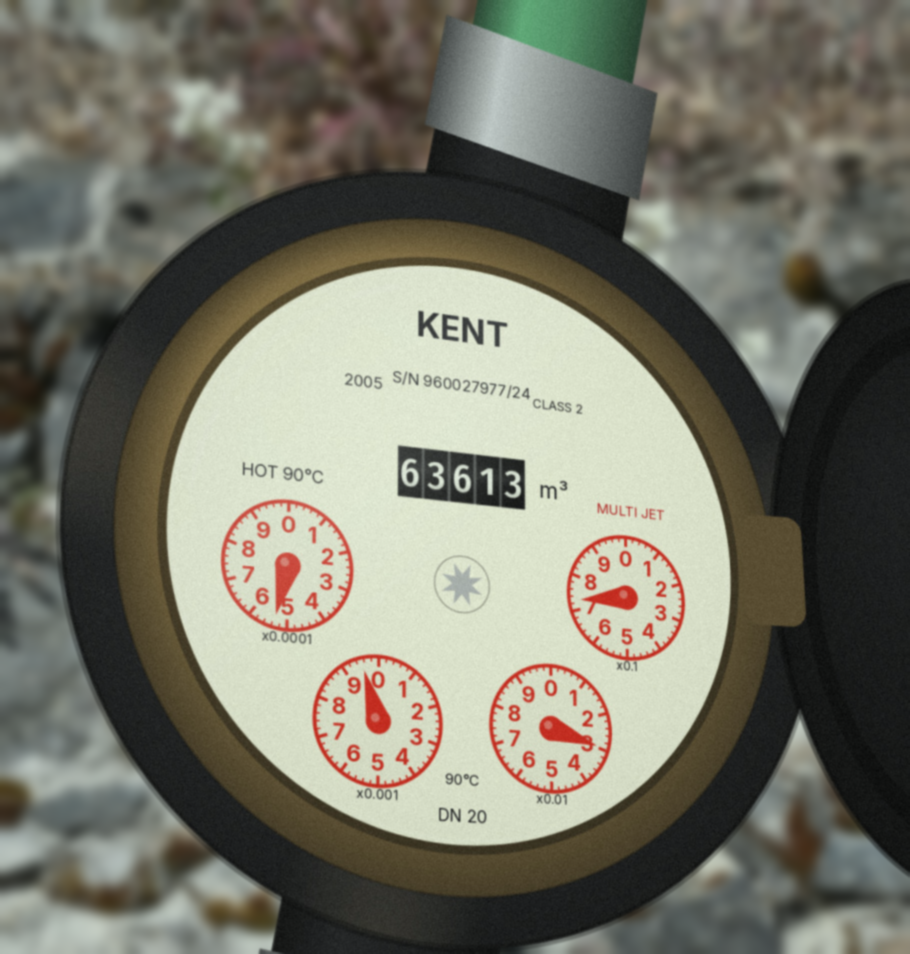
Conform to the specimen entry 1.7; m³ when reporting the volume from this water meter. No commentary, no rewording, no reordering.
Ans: 63613.7295; m³
